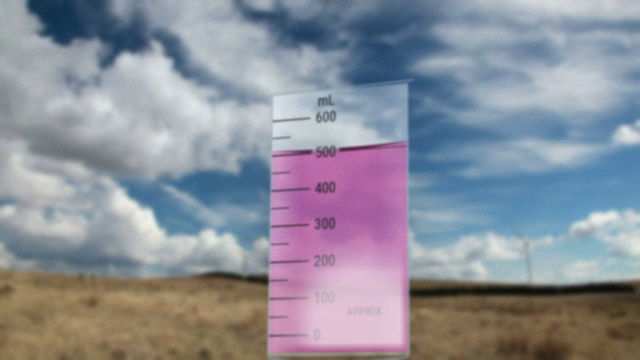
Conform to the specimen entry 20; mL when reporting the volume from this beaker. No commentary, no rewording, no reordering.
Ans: 500; mL
